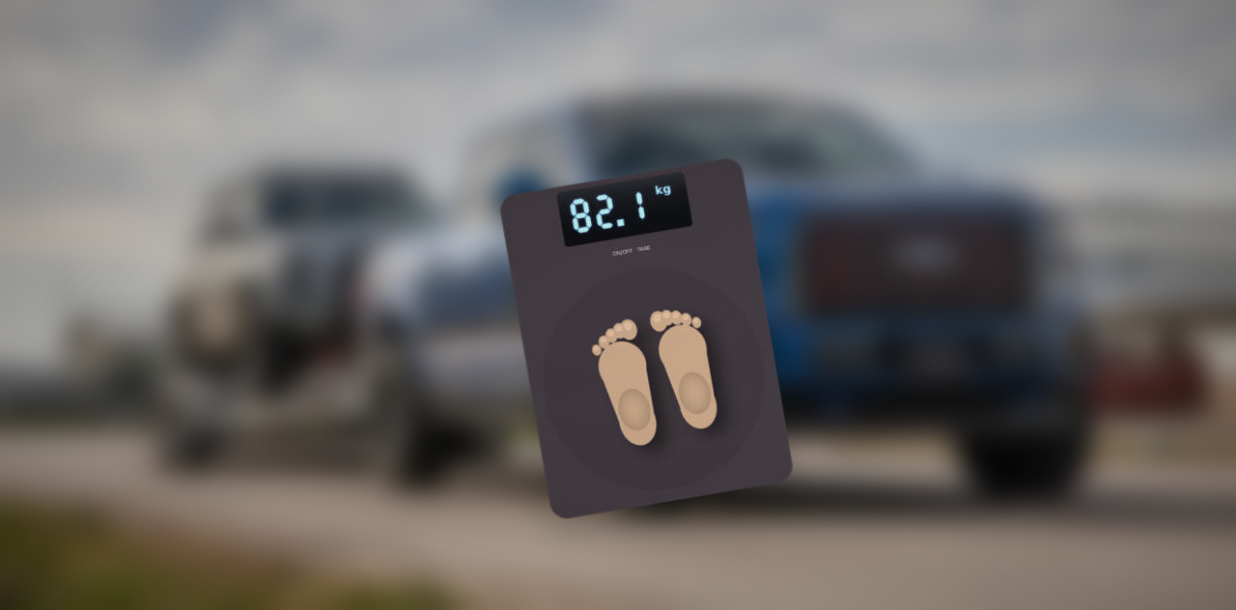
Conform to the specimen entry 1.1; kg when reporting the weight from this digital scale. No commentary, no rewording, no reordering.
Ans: 82.1; kg
